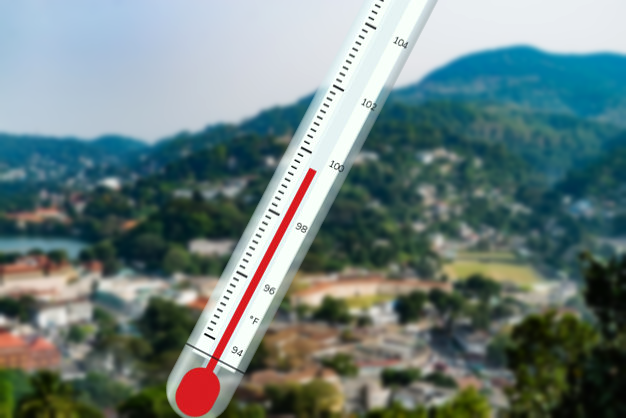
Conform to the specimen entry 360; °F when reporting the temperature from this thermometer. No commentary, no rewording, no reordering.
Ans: 99.6; °F
